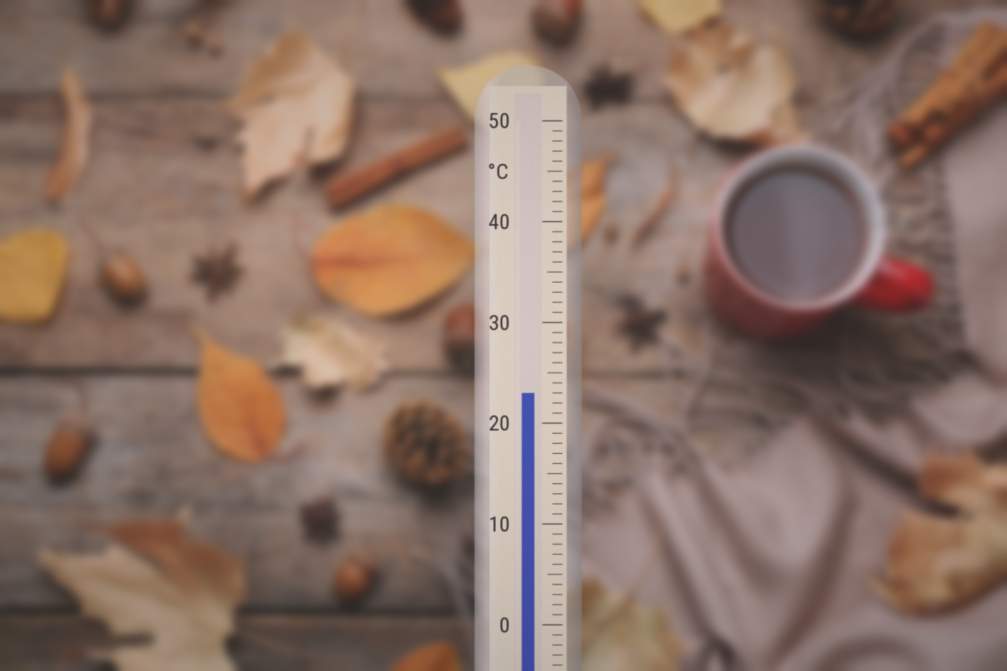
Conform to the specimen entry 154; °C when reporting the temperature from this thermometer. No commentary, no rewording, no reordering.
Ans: 23; °C
